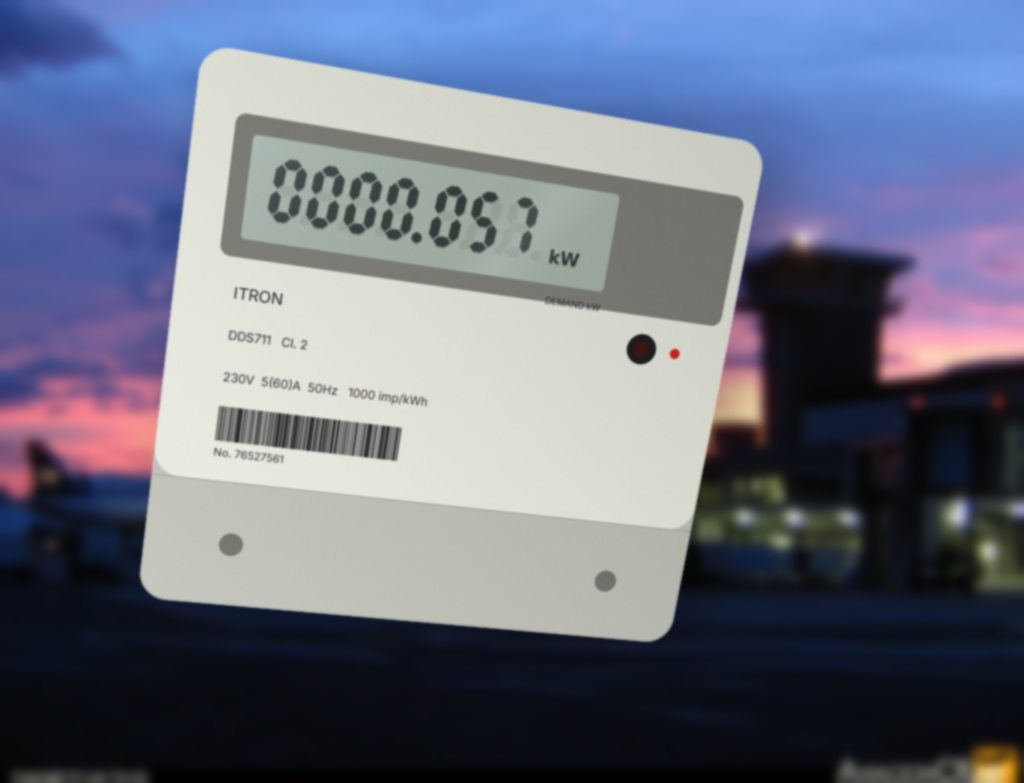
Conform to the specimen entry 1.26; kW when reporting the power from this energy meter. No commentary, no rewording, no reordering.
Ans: 0.057; kW
